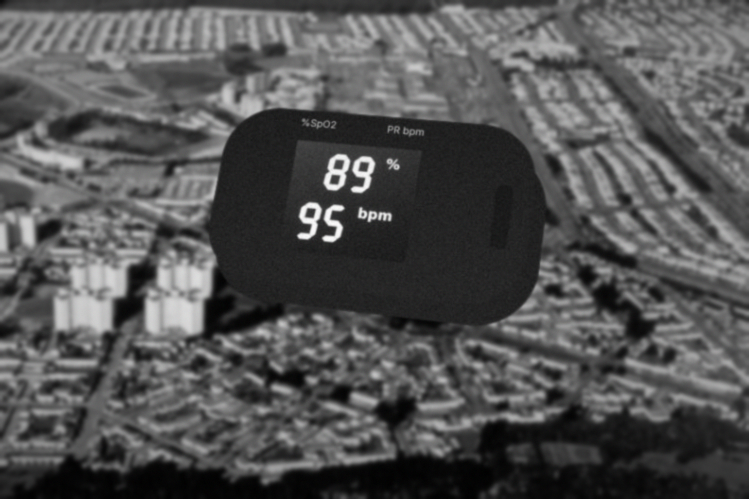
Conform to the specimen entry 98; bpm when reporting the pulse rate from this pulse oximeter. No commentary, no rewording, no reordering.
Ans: 95; bpm
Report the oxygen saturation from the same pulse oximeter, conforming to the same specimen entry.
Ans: 89; %
